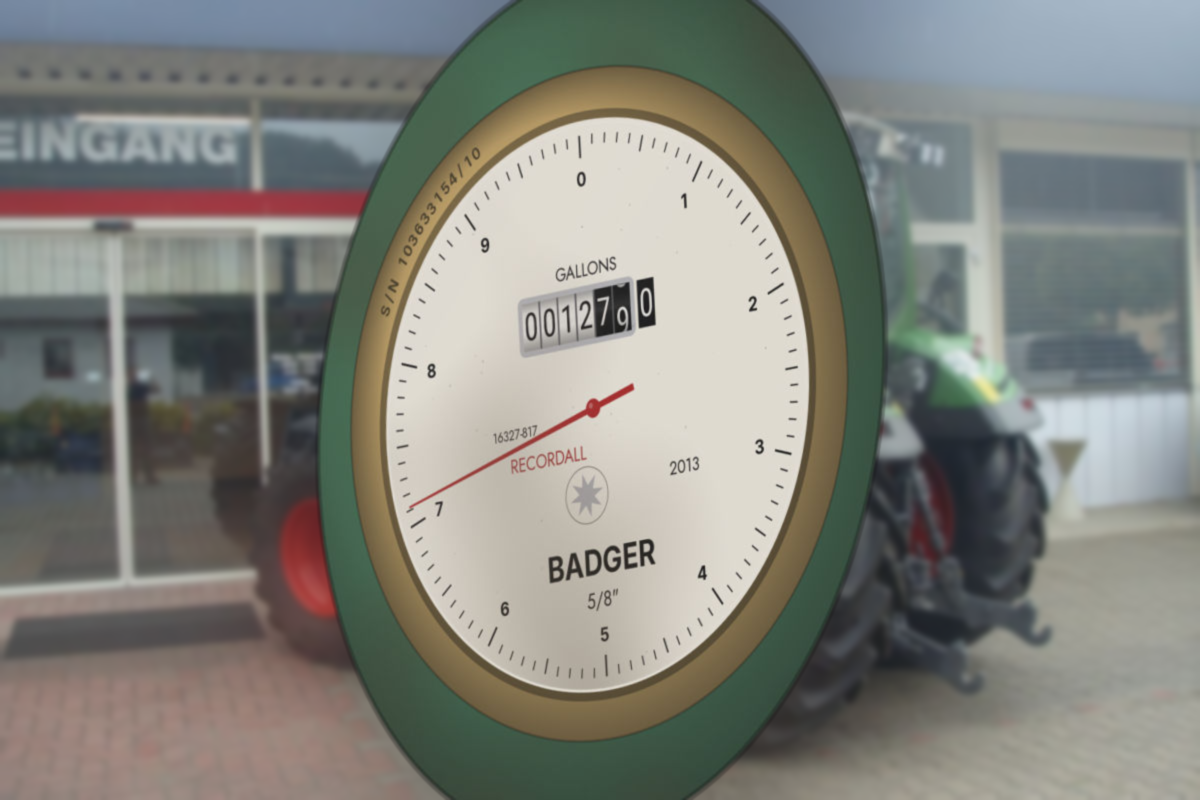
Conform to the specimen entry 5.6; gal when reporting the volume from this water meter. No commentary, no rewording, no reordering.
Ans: 12787.1; gal
